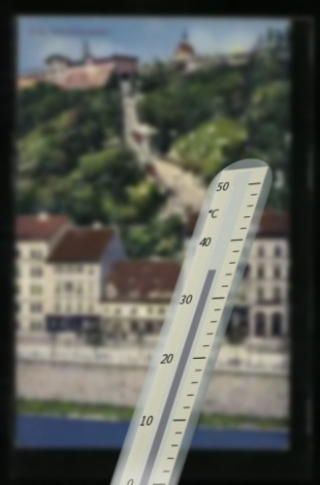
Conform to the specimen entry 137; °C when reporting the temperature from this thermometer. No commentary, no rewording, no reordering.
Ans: 35; °C
